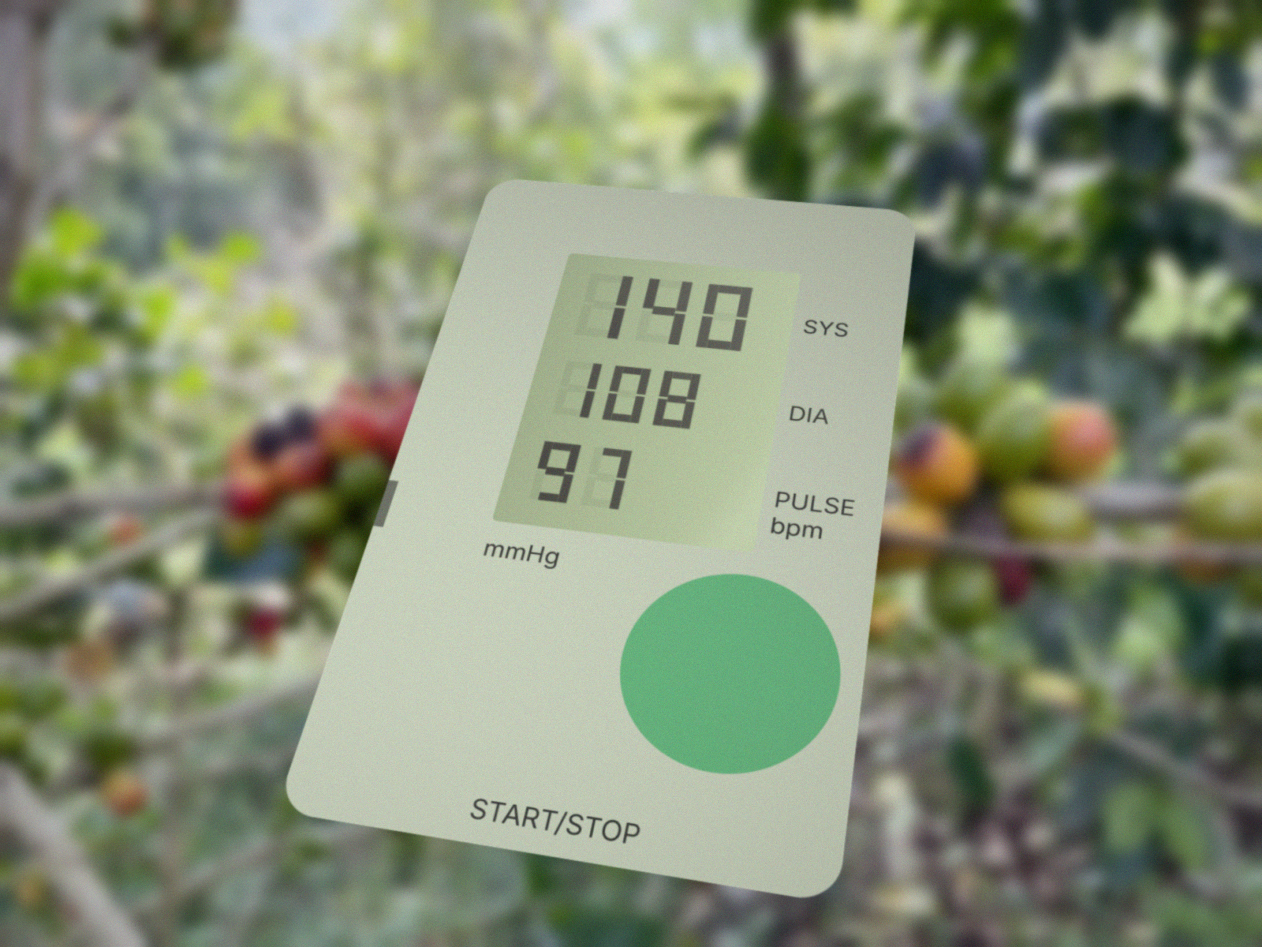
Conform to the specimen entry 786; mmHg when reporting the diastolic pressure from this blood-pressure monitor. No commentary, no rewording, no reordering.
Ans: 108; mmHg
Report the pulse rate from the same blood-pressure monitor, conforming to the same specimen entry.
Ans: 97; bpm
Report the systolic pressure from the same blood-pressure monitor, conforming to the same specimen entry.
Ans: 140; mmHg
